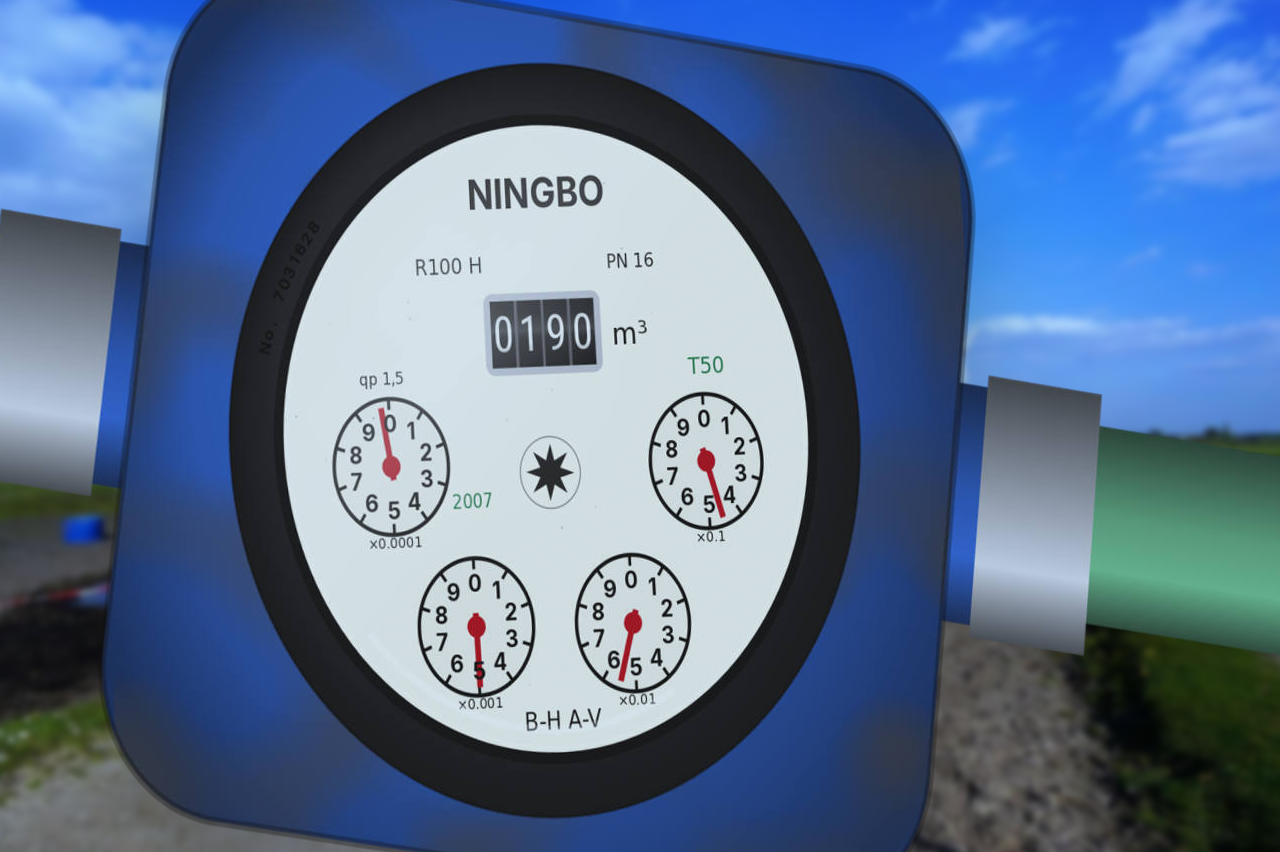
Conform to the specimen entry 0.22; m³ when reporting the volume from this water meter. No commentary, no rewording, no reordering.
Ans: 190.4549; m³
